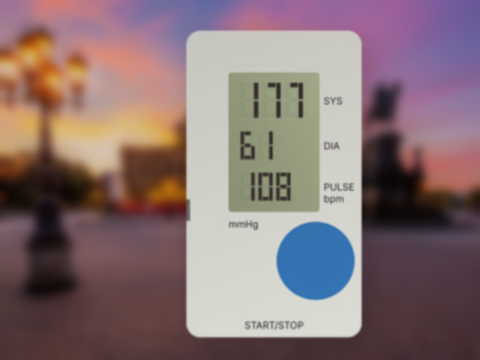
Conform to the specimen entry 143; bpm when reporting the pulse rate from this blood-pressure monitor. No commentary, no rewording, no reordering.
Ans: 108; bpm
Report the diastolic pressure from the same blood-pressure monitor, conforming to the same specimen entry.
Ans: 61; mmHg
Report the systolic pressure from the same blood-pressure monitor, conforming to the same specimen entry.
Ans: 177; mmHg
